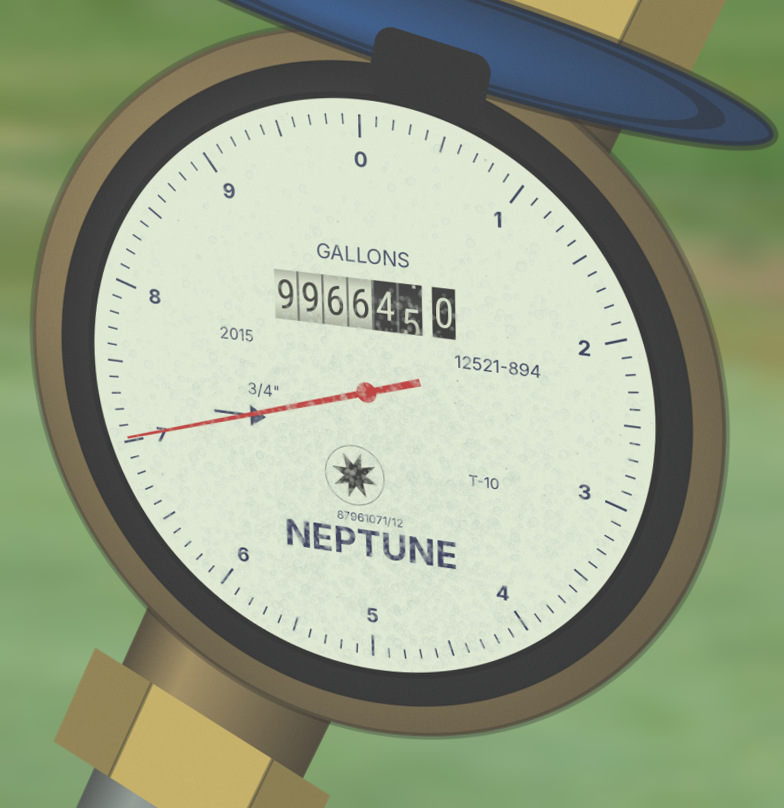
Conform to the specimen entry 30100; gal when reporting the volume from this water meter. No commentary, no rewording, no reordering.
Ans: 9966447.0; gal
